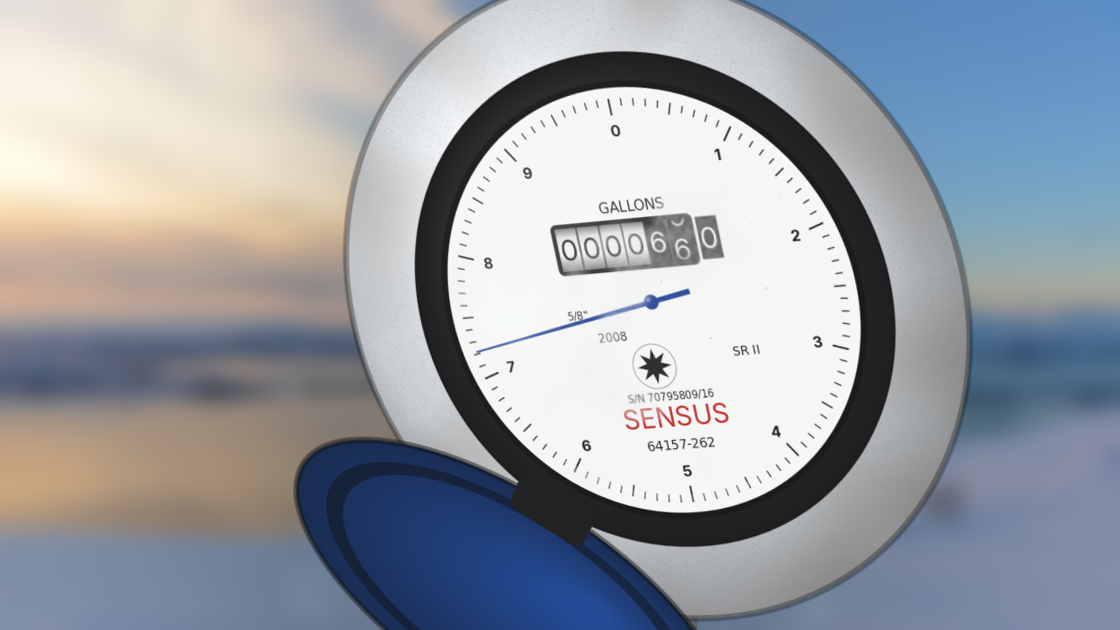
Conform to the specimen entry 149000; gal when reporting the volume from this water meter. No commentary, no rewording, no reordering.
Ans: 657.2; gal
